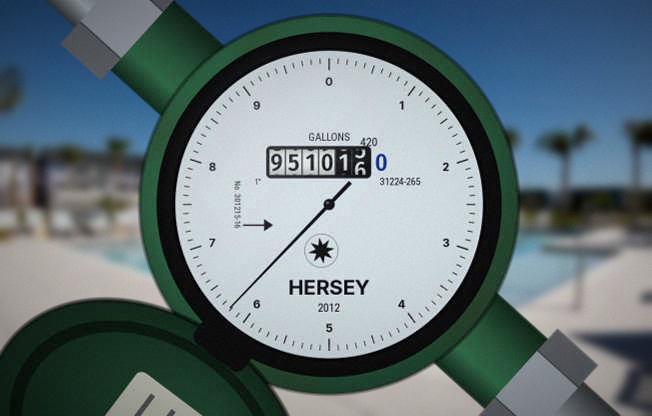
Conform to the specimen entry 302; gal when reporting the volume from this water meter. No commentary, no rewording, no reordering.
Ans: 9510156.2; gal
